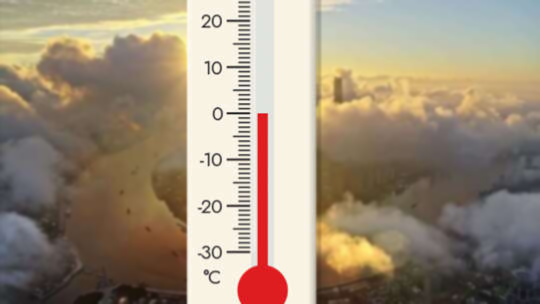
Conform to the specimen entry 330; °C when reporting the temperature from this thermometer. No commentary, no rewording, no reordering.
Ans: 0; °C
